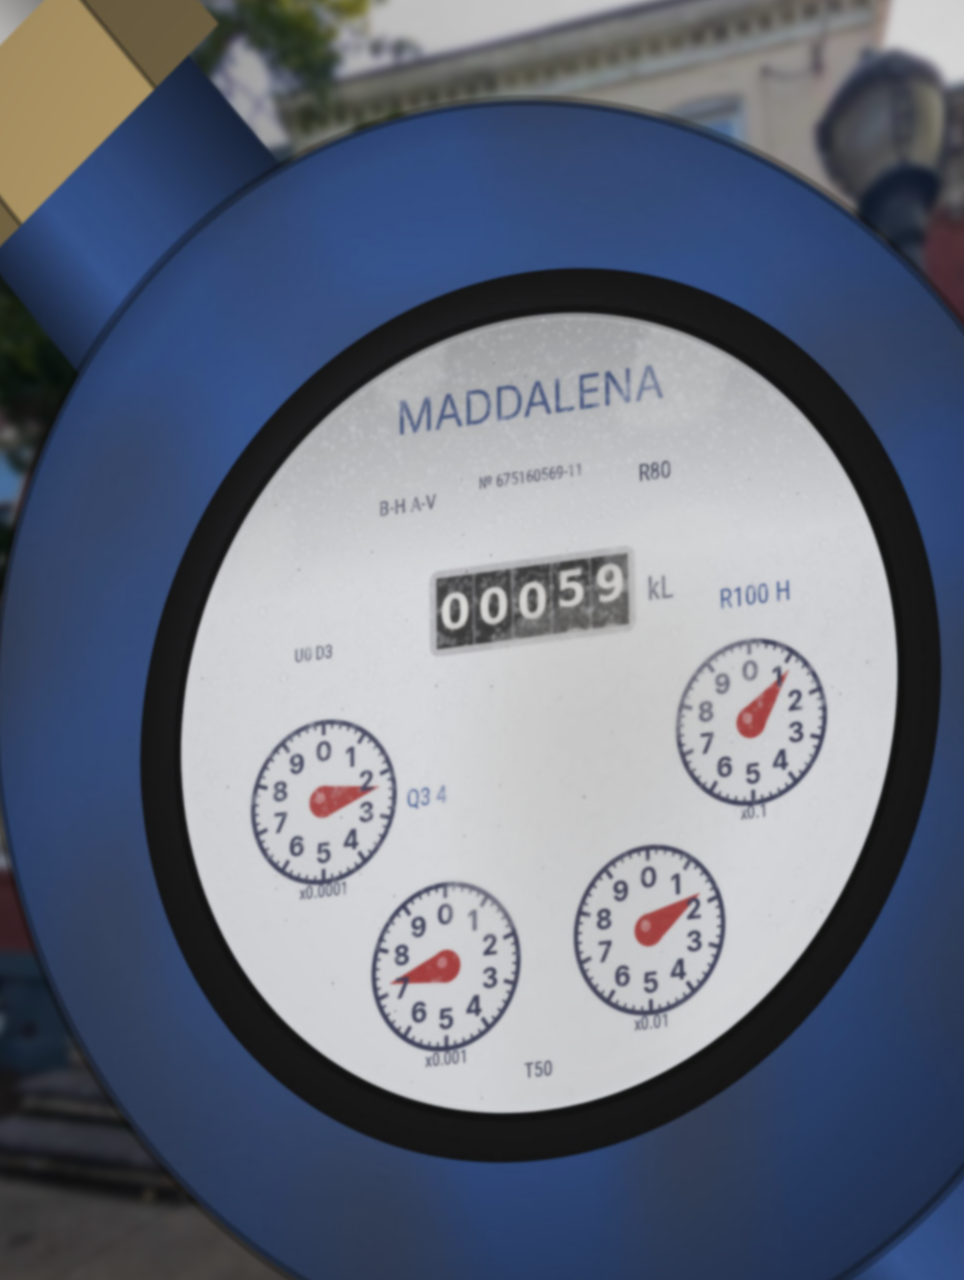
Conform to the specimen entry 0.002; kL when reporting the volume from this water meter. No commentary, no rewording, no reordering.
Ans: 59.1172; kL
